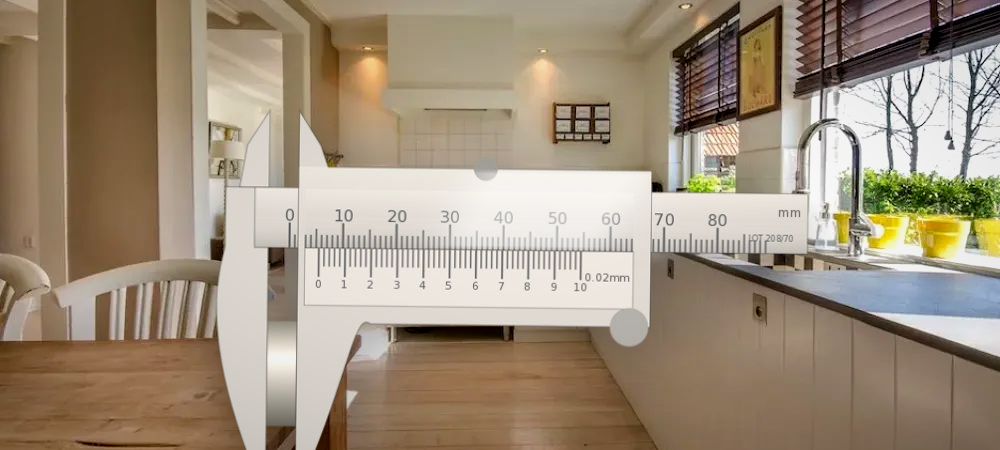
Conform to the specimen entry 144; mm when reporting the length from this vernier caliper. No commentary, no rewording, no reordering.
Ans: 5.5; mm
